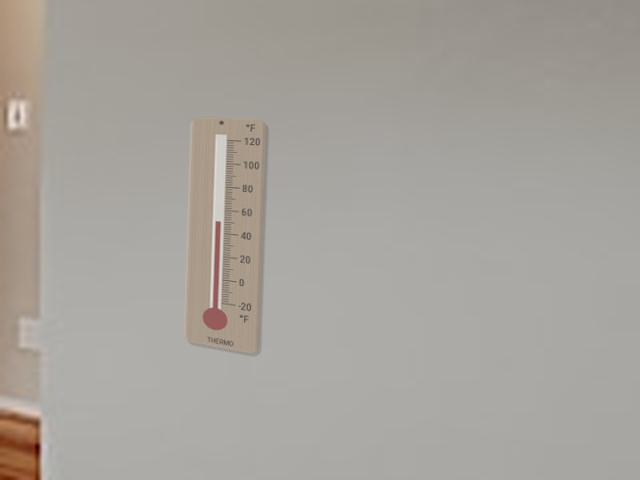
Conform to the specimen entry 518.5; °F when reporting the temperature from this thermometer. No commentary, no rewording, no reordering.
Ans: 50; °F
